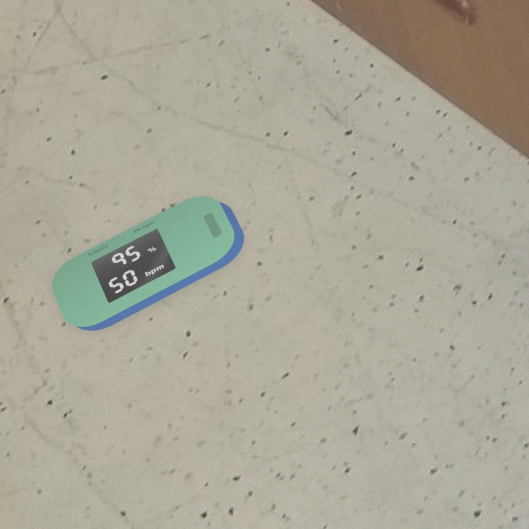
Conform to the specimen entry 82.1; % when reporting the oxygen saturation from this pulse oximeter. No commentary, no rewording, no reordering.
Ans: 95; %
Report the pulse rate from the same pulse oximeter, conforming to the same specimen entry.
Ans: 50; bpm
